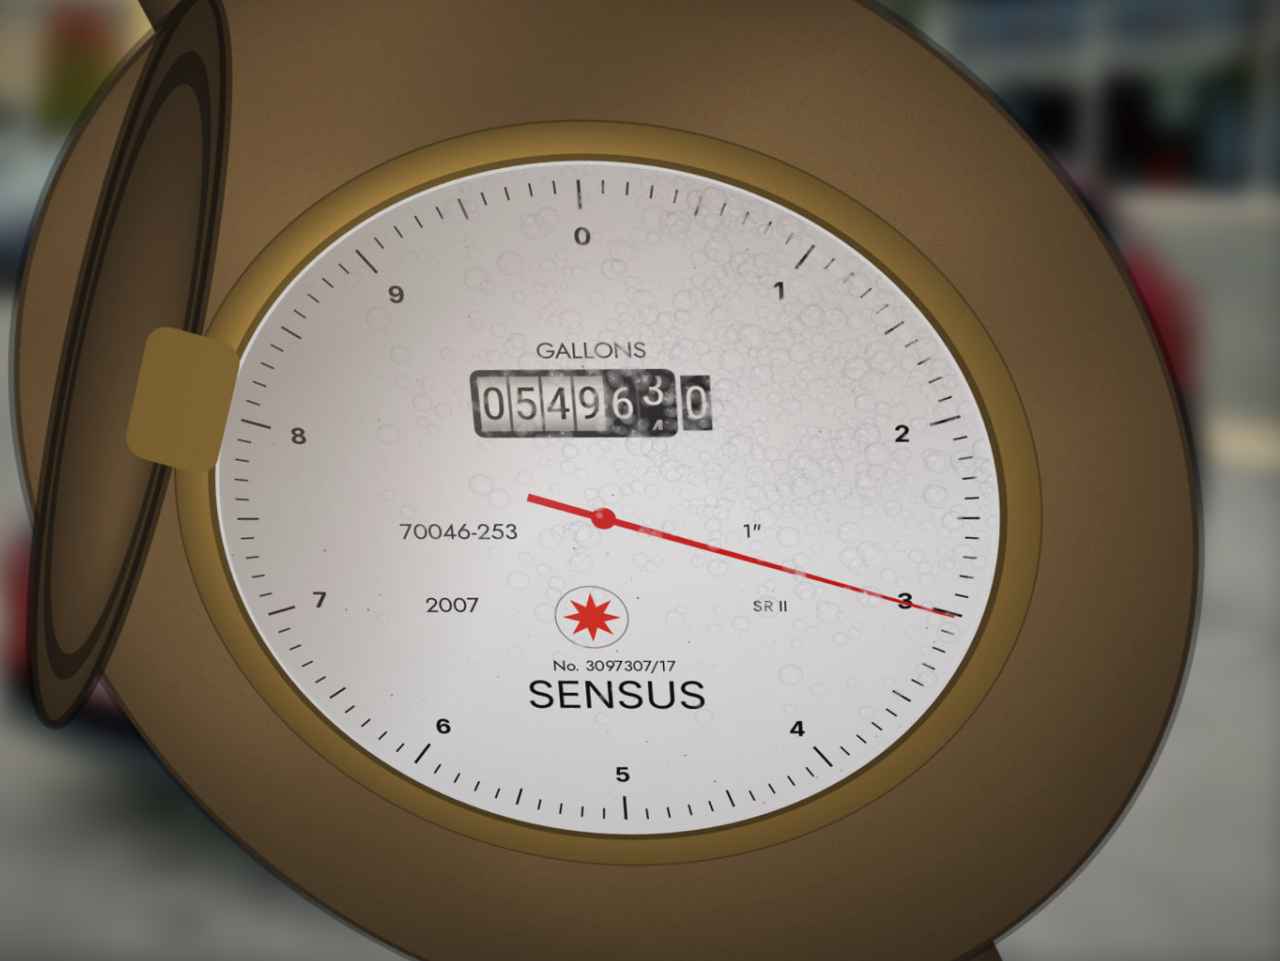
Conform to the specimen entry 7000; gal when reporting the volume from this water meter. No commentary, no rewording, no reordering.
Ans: 549633.0; gal
